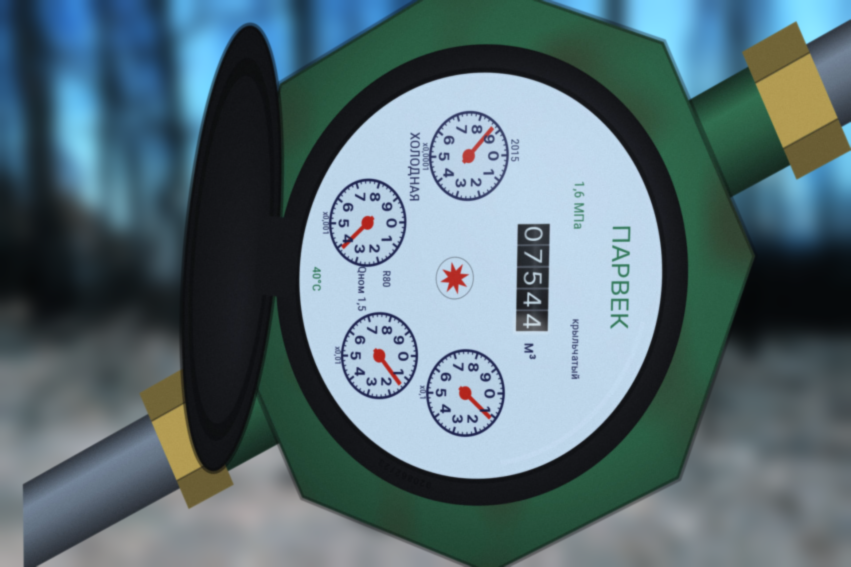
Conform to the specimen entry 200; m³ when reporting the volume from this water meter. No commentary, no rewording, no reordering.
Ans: 7544.1138; m³
